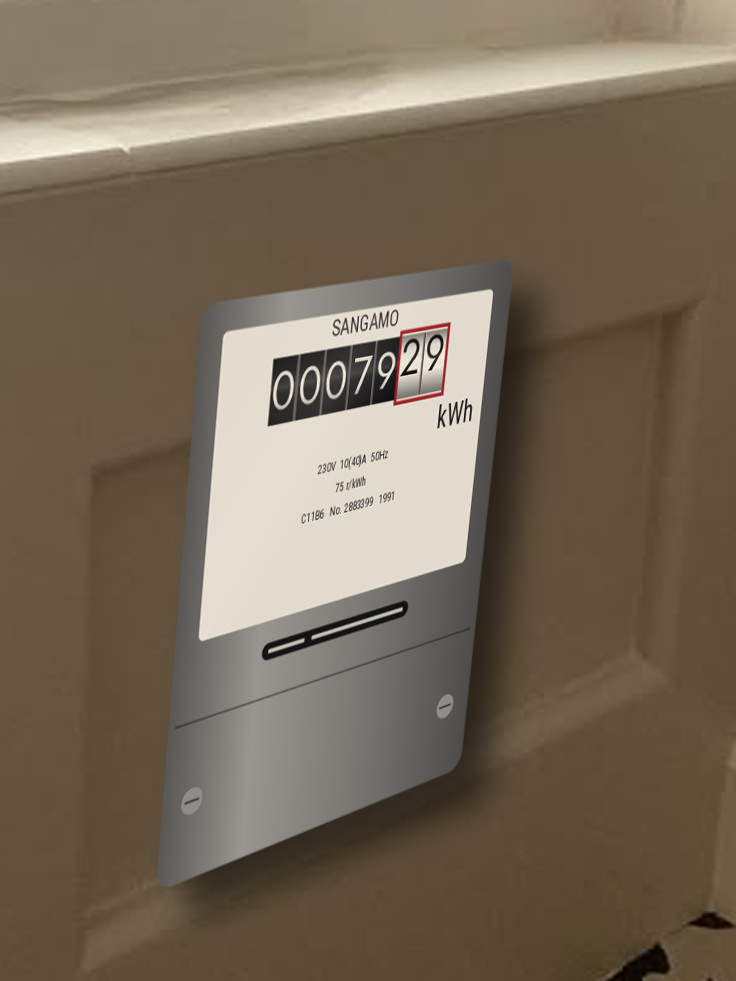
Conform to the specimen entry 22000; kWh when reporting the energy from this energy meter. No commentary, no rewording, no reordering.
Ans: 79.29; kWh
